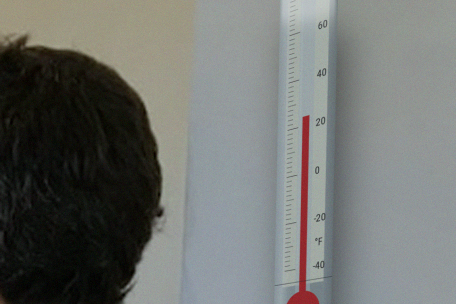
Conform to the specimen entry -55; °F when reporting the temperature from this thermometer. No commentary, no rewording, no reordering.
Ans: 24; °F
